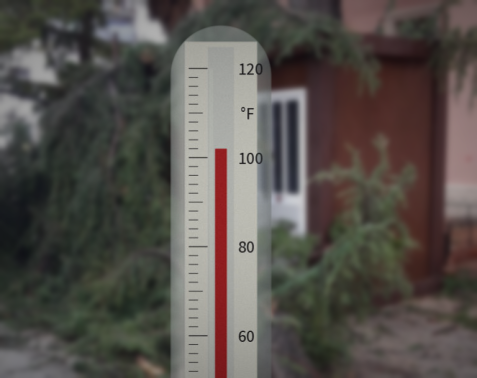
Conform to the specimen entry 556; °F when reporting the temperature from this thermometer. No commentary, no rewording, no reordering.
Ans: 102; °F
